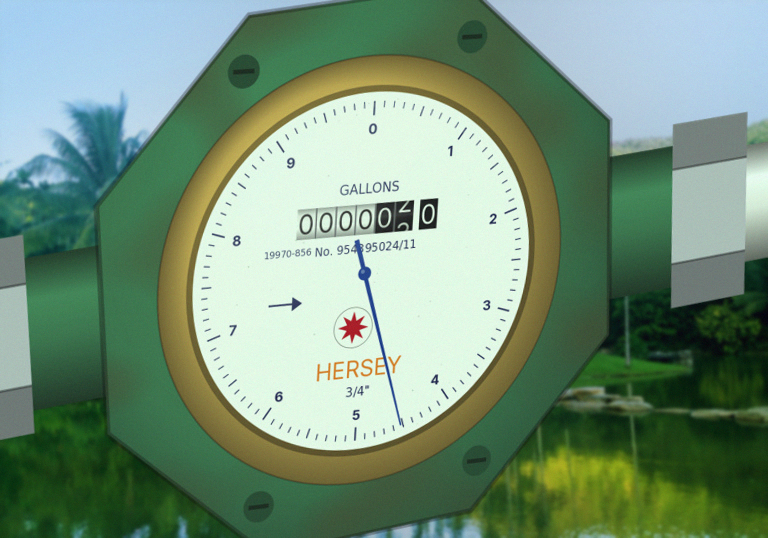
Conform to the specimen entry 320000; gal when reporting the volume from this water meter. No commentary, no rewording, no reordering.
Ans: 24.5; gal
